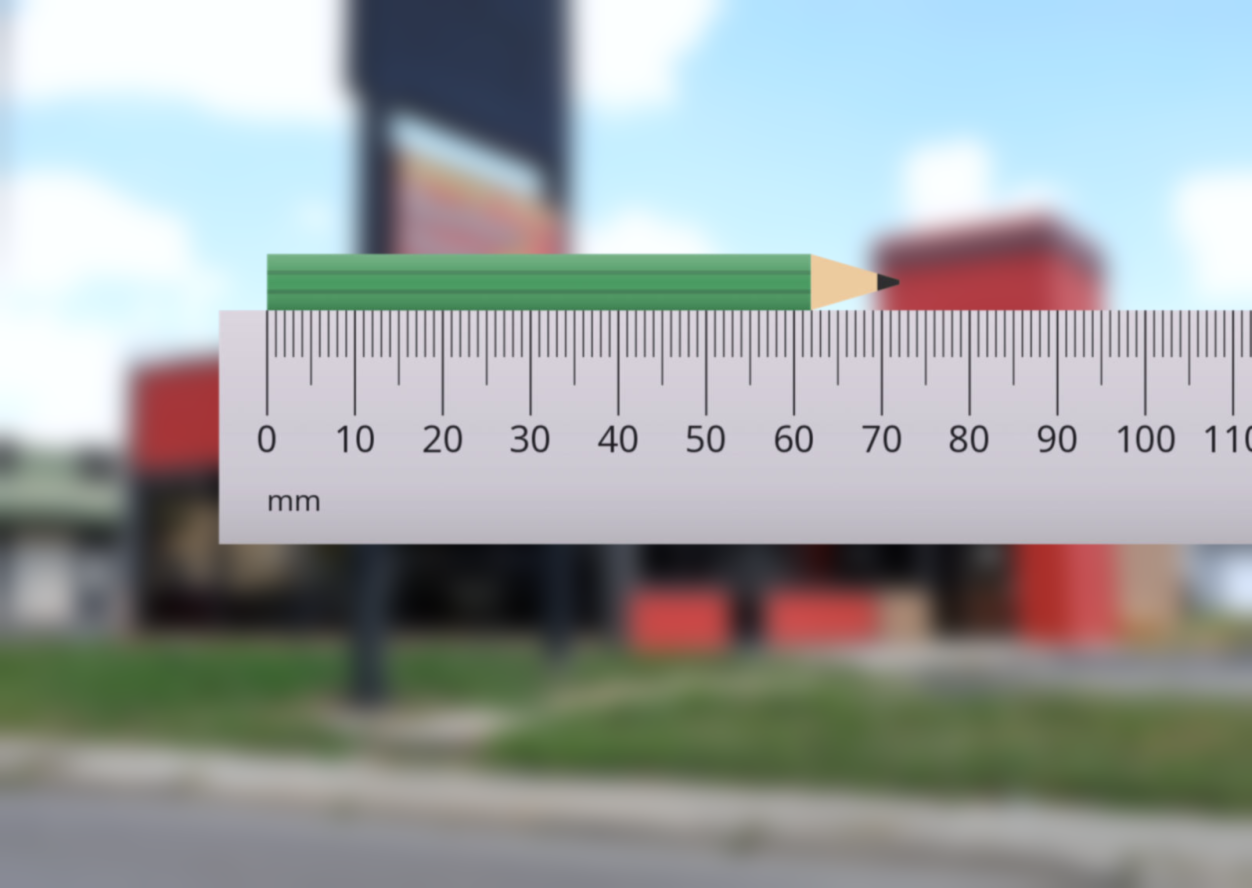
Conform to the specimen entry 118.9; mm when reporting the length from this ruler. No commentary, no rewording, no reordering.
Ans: 72; mm
